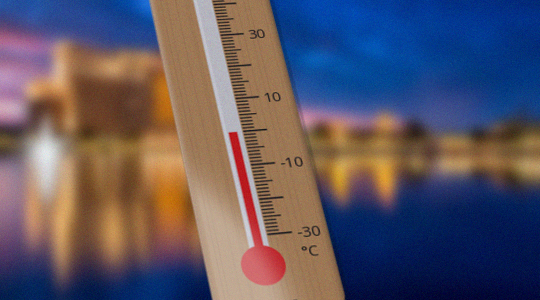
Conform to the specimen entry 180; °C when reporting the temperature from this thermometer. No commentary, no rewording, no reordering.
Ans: 0; °C
